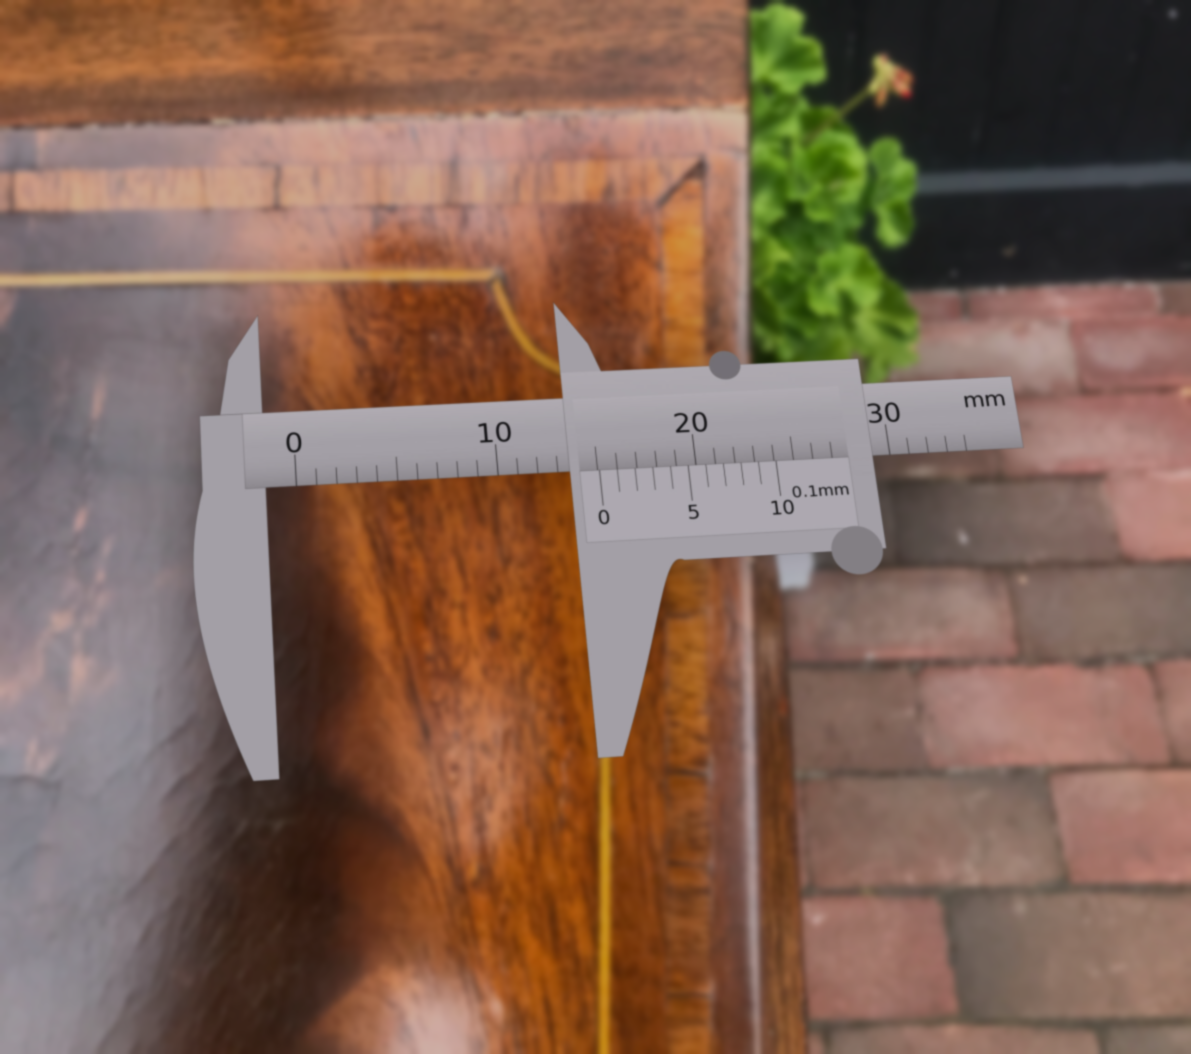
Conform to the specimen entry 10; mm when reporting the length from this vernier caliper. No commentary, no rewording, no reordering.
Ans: 15.1; mm
